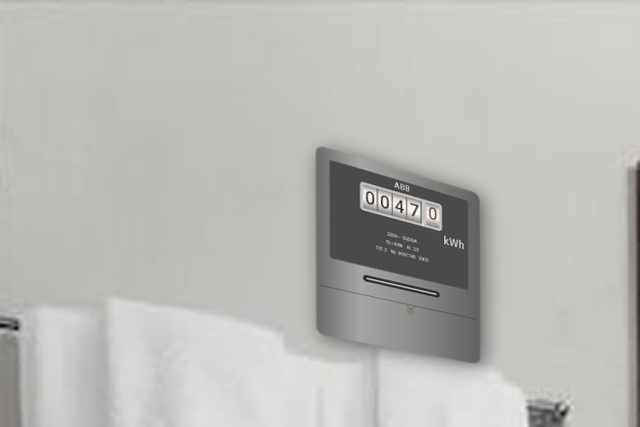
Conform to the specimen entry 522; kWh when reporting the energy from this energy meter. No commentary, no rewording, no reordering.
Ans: 47.0; kWh
